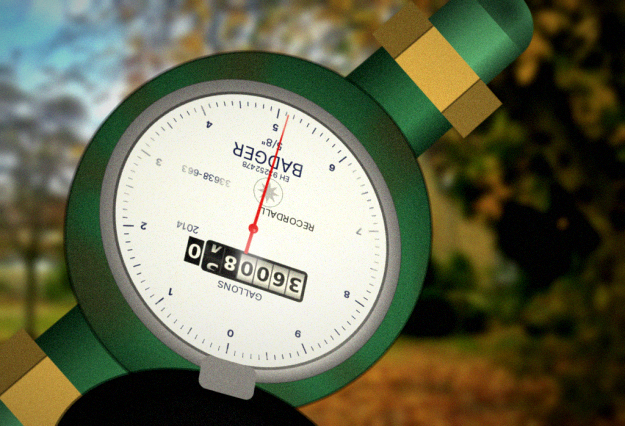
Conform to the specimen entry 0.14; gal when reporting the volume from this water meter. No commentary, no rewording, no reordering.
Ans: 3600835.1; gal
